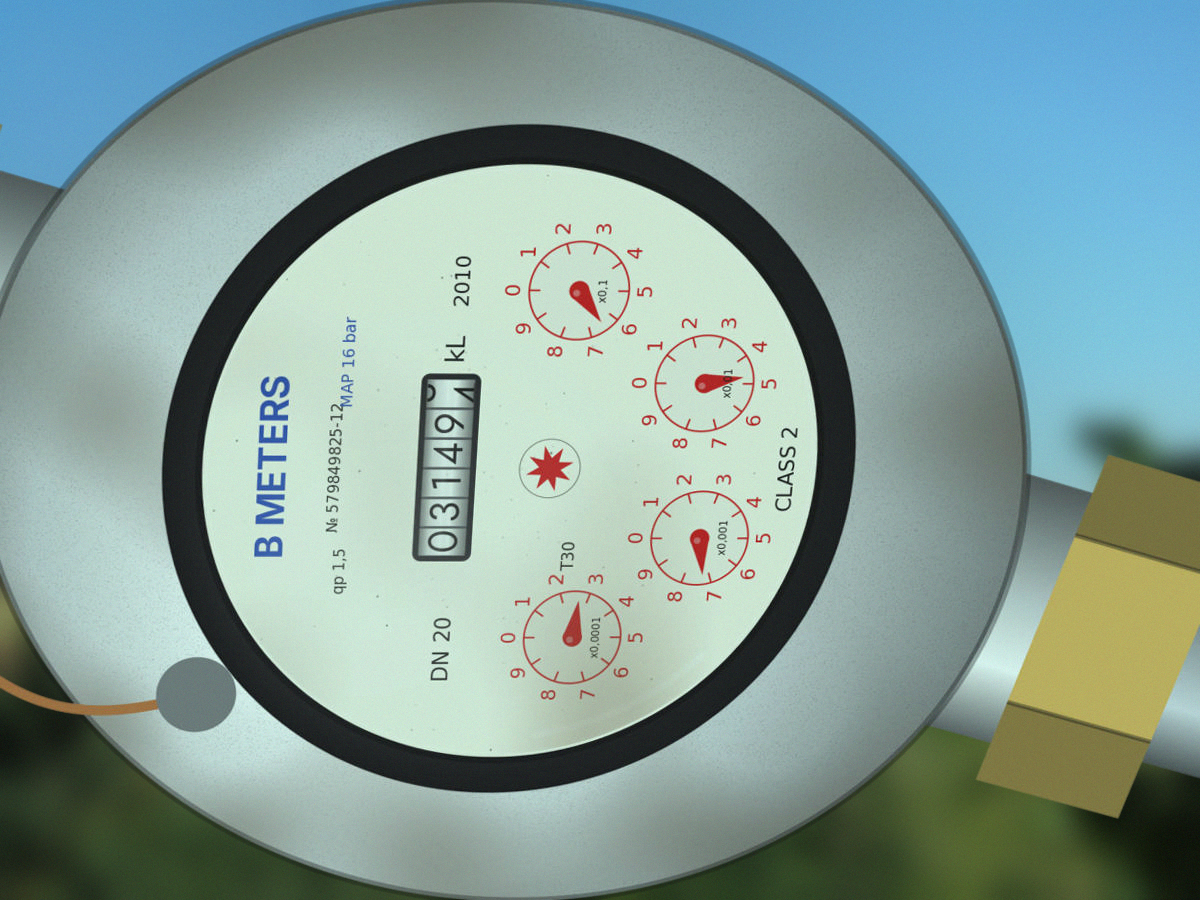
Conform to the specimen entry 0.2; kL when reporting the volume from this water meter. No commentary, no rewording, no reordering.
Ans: 31493.6472; kL
